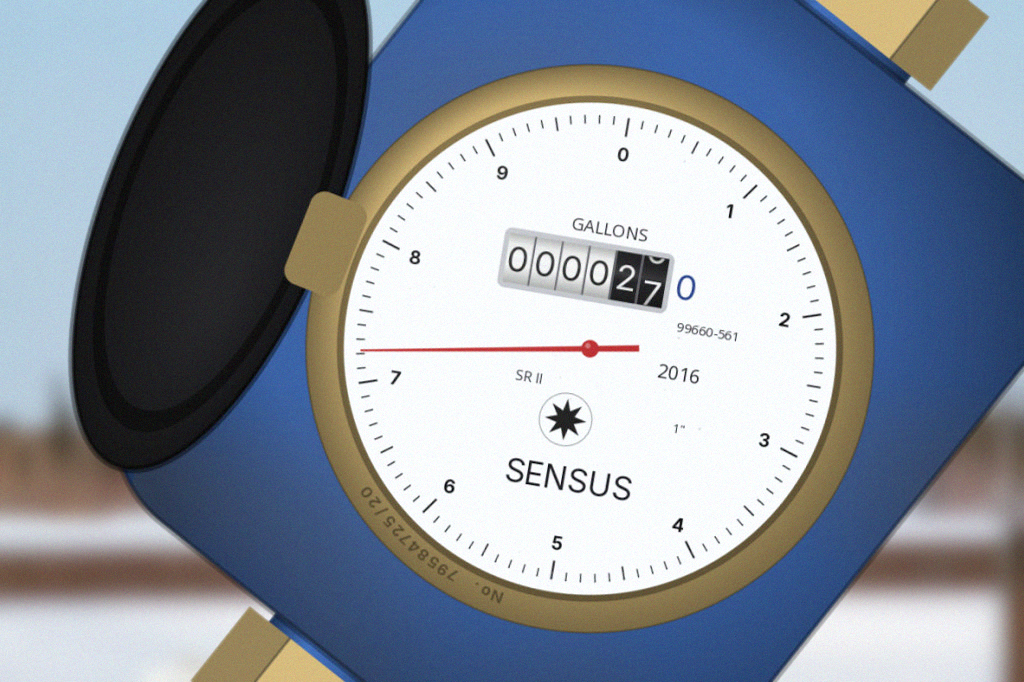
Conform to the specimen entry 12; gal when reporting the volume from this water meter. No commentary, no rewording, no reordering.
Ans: 267.2; gal
